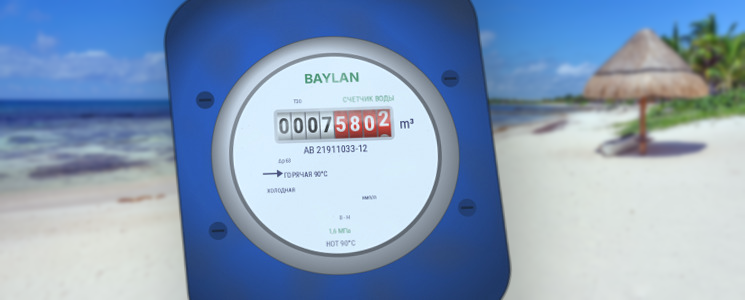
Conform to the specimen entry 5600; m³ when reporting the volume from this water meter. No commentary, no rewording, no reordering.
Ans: 7.5802; m³
